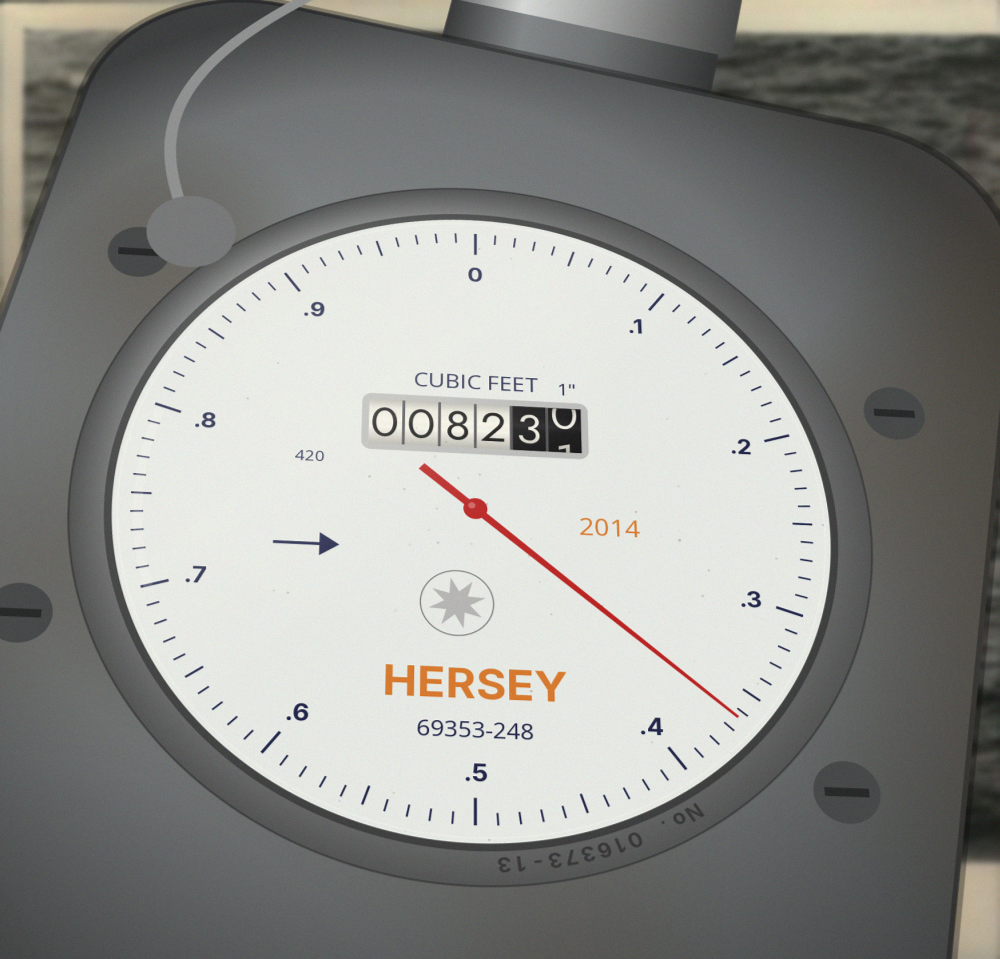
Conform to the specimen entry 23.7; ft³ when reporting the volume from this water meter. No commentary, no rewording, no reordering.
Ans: 8230.36; ft³
